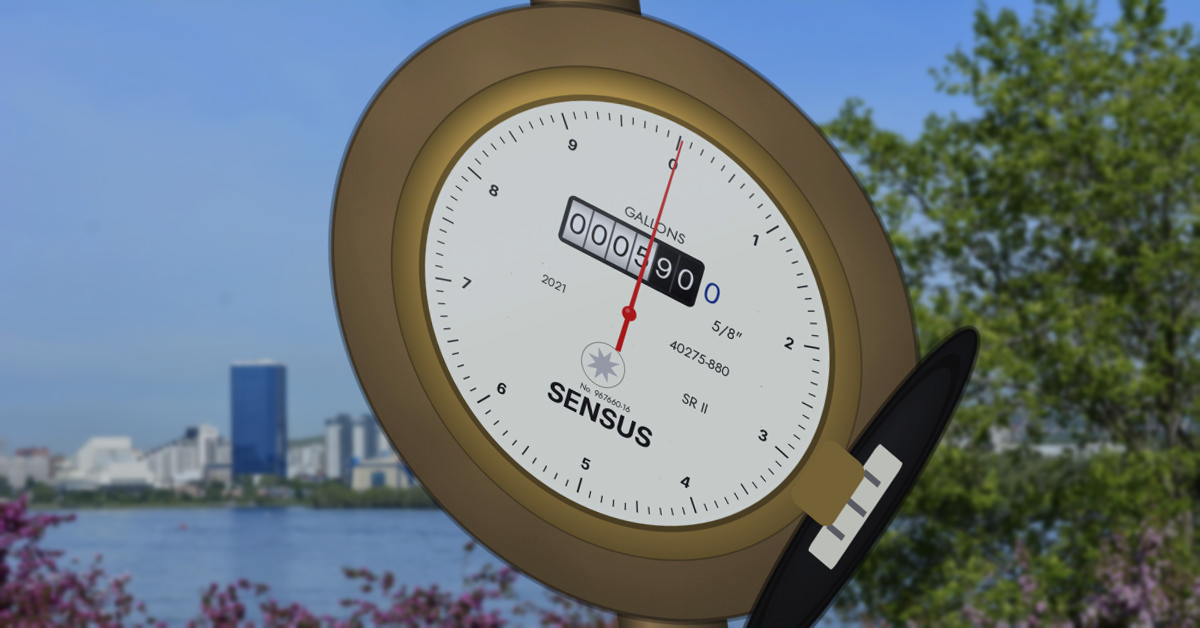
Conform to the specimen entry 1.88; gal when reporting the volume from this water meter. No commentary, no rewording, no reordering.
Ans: 5900.0; gal
